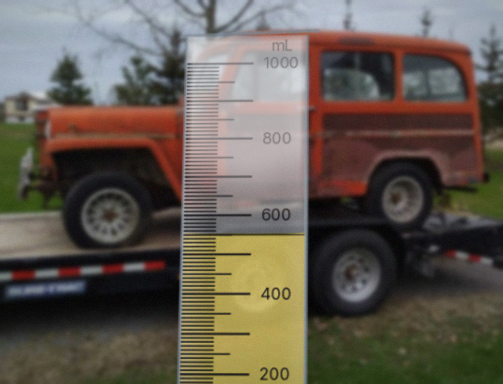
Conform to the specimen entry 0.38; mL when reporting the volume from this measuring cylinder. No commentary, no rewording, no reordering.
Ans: 550; mL
